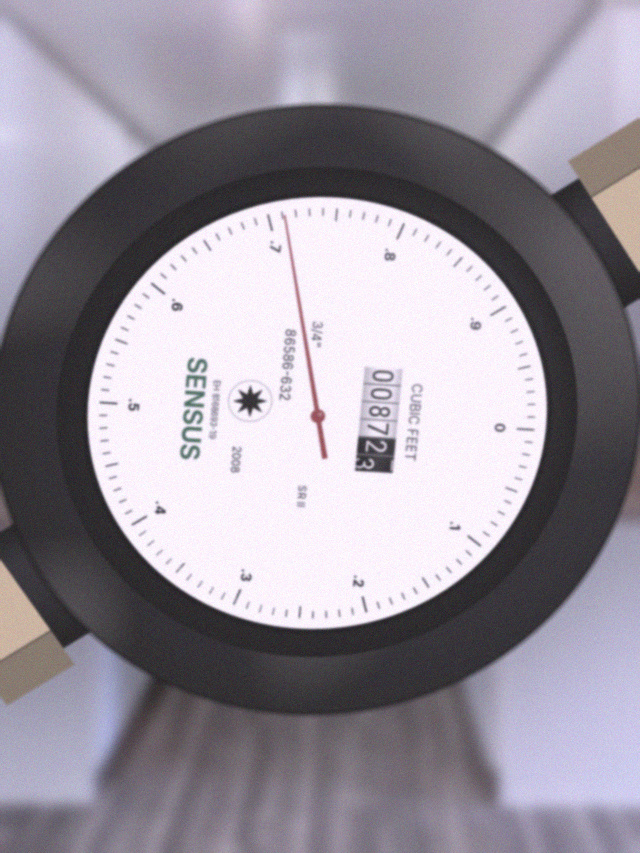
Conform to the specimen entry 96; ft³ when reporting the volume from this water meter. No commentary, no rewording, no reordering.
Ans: 8722.71; ft³
